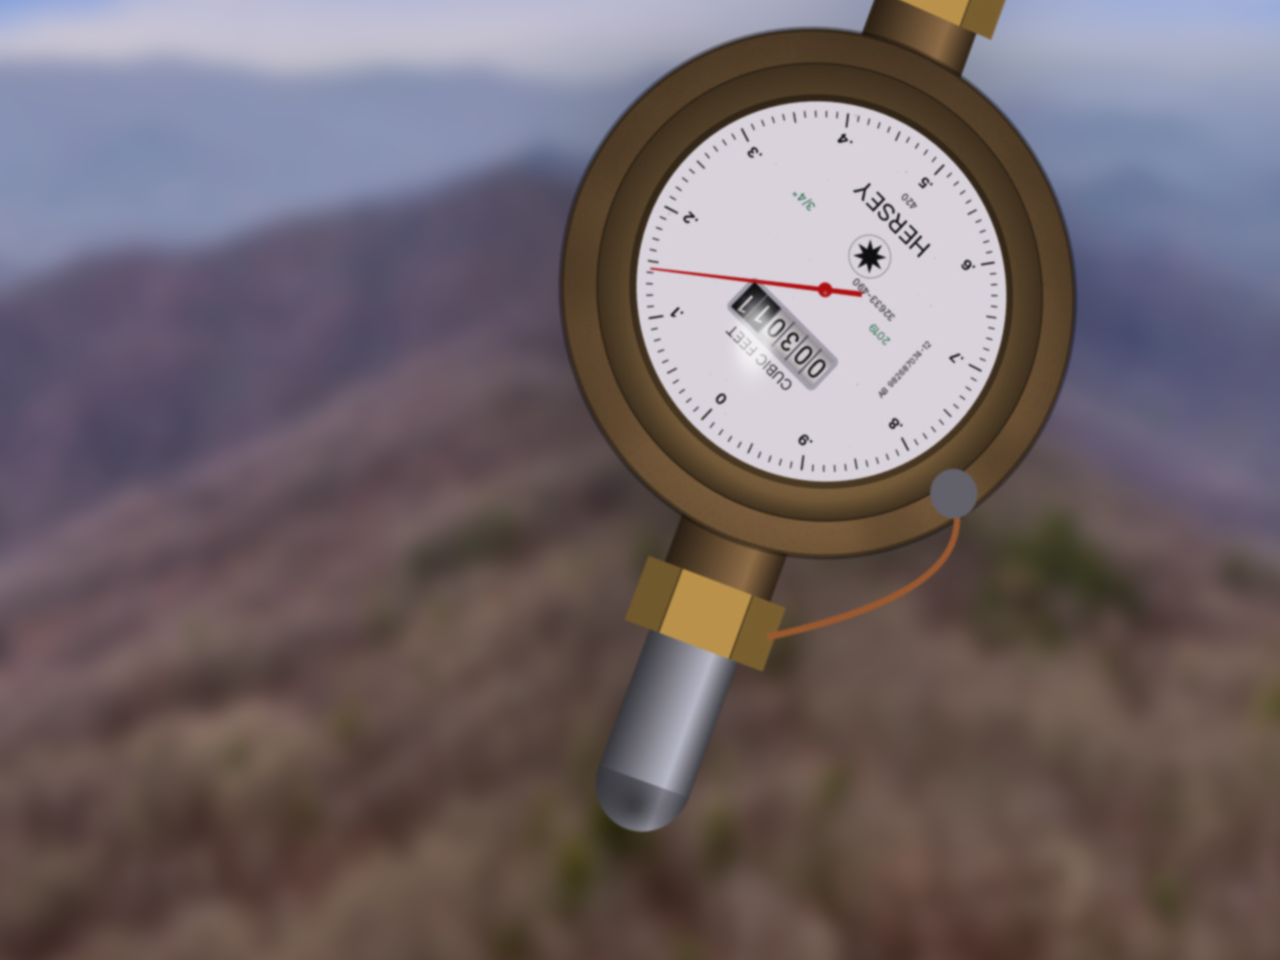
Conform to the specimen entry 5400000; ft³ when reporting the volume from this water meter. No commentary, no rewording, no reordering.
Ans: 3011.14; ft³
